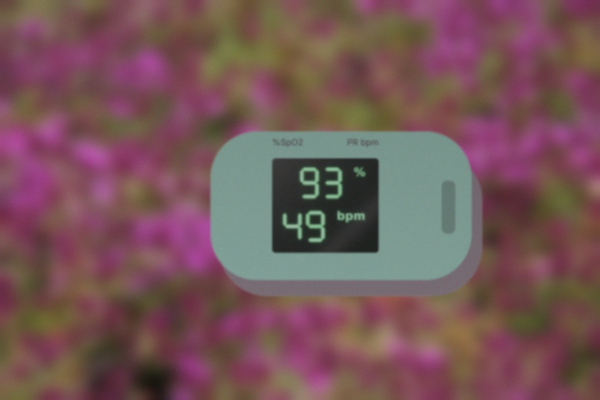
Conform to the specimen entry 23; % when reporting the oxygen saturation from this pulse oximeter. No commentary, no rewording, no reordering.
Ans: 93; %
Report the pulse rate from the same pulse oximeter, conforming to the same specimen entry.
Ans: 49; bpm
